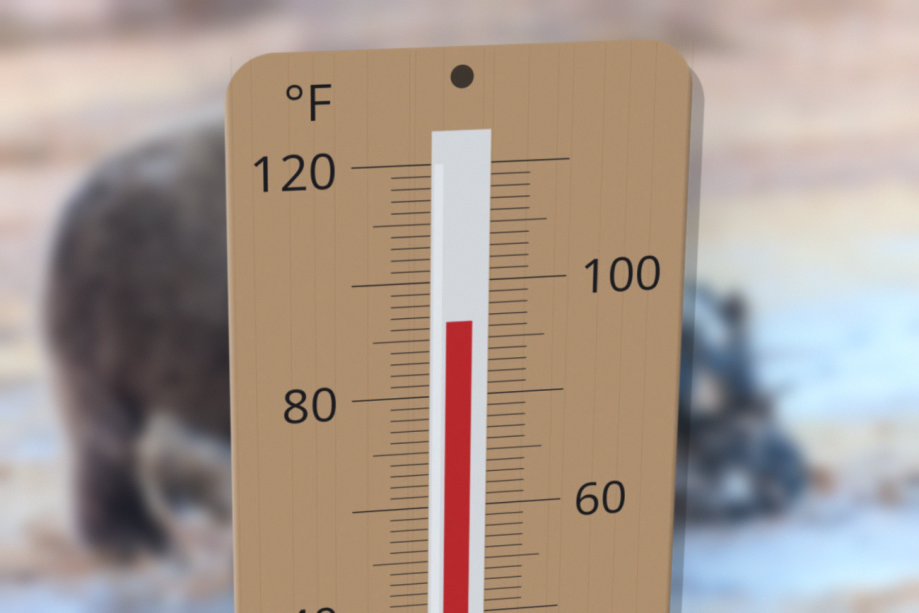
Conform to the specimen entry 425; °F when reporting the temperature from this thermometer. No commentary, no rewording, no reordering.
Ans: 93; °F
